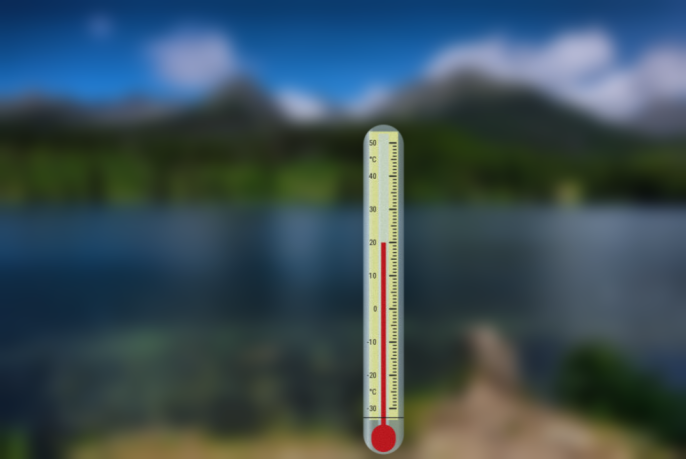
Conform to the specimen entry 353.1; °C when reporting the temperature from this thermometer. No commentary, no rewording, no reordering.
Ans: 20; °C
